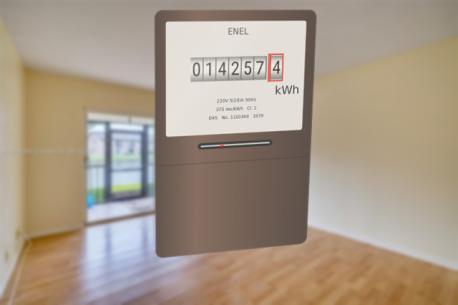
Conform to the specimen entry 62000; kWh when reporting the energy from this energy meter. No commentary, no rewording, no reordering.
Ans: 14257.4; kWh
